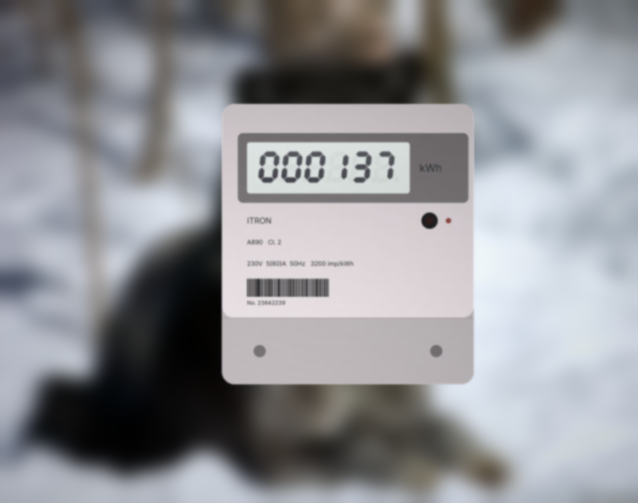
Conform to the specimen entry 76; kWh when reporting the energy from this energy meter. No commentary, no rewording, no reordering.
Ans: 137; kWh
